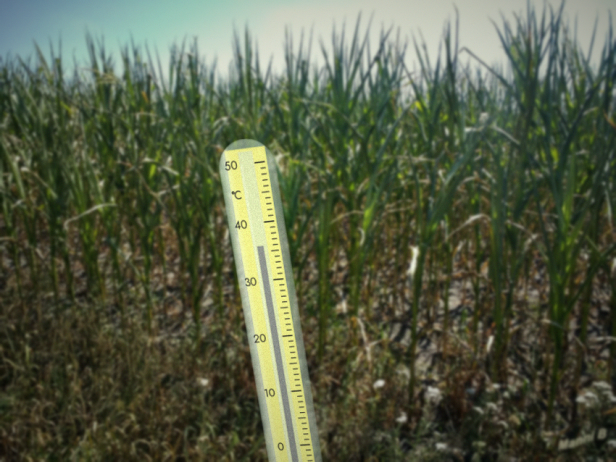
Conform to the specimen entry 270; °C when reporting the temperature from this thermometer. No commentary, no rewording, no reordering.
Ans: 36; °C
